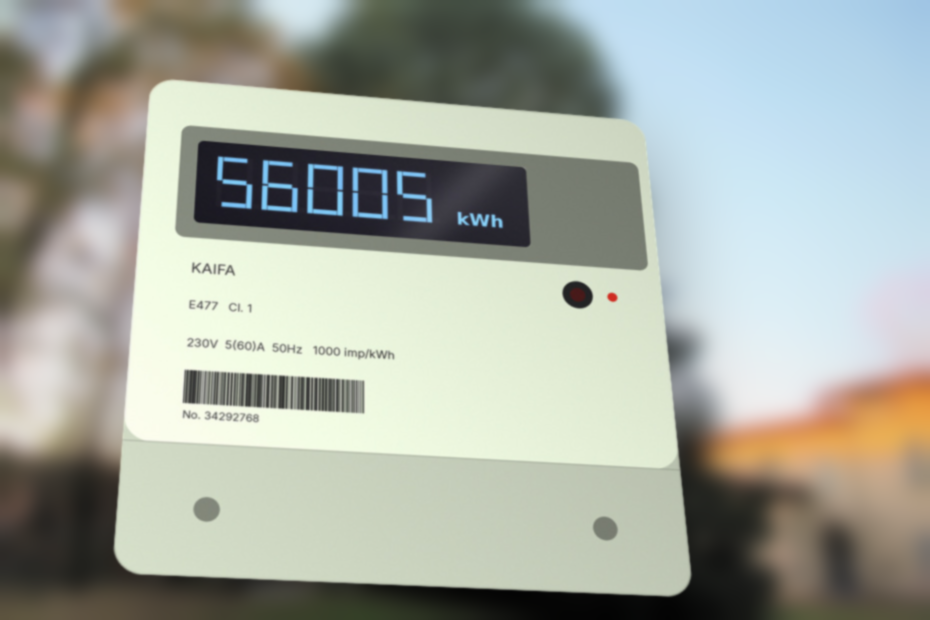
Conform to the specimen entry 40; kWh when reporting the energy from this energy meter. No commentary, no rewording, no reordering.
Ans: 56005; kWh
